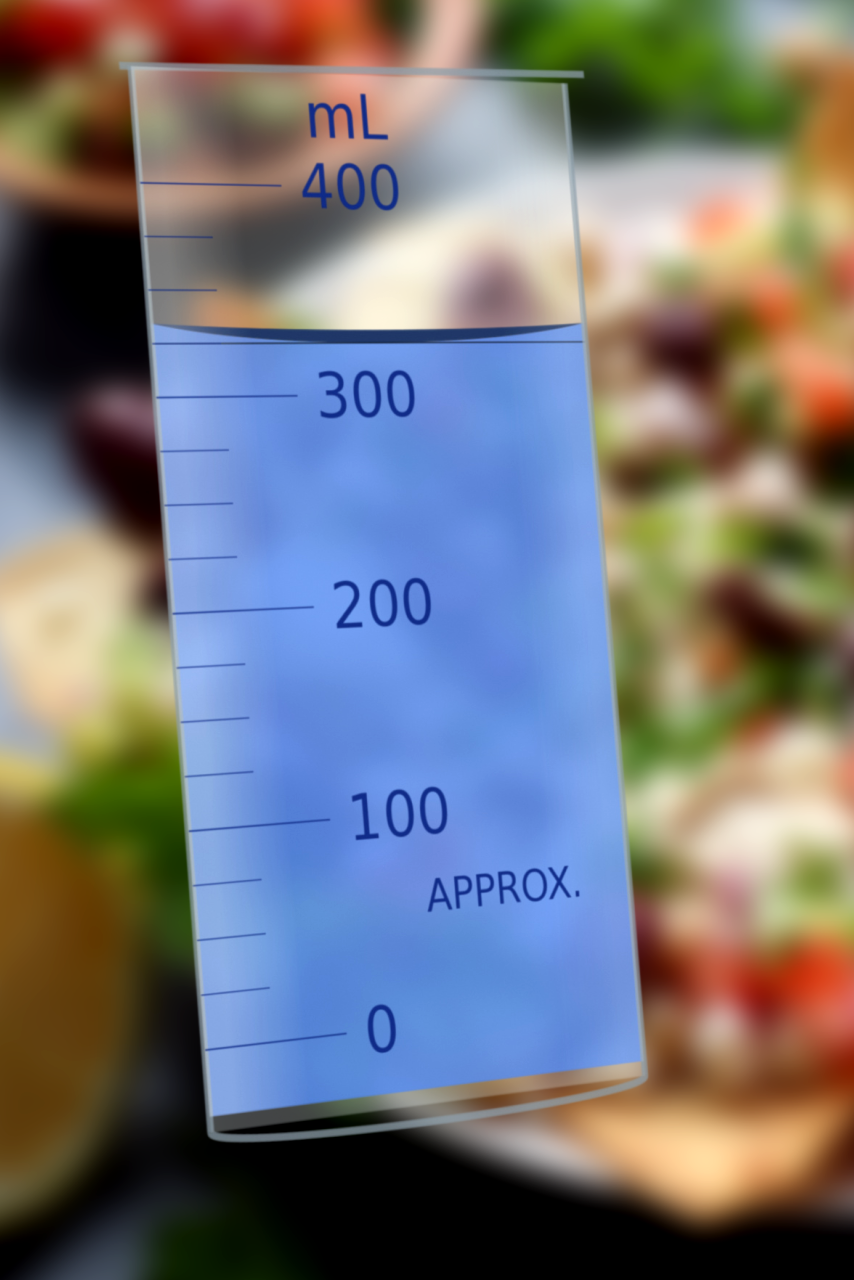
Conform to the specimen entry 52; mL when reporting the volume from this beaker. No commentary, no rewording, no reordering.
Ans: 325; mL
